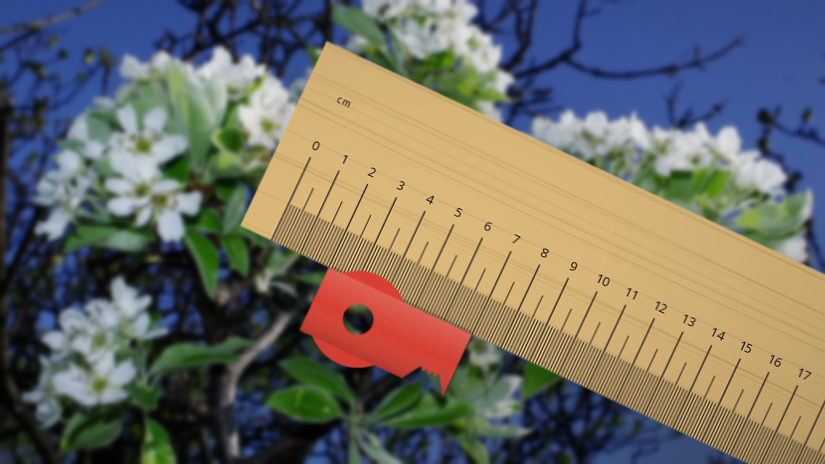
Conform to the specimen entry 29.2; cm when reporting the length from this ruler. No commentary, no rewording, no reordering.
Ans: 5; cm
